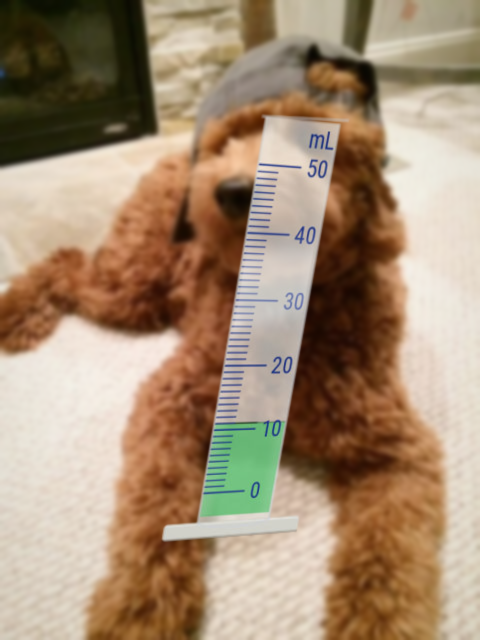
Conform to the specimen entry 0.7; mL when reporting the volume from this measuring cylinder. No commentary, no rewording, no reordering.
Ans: 11; mL
